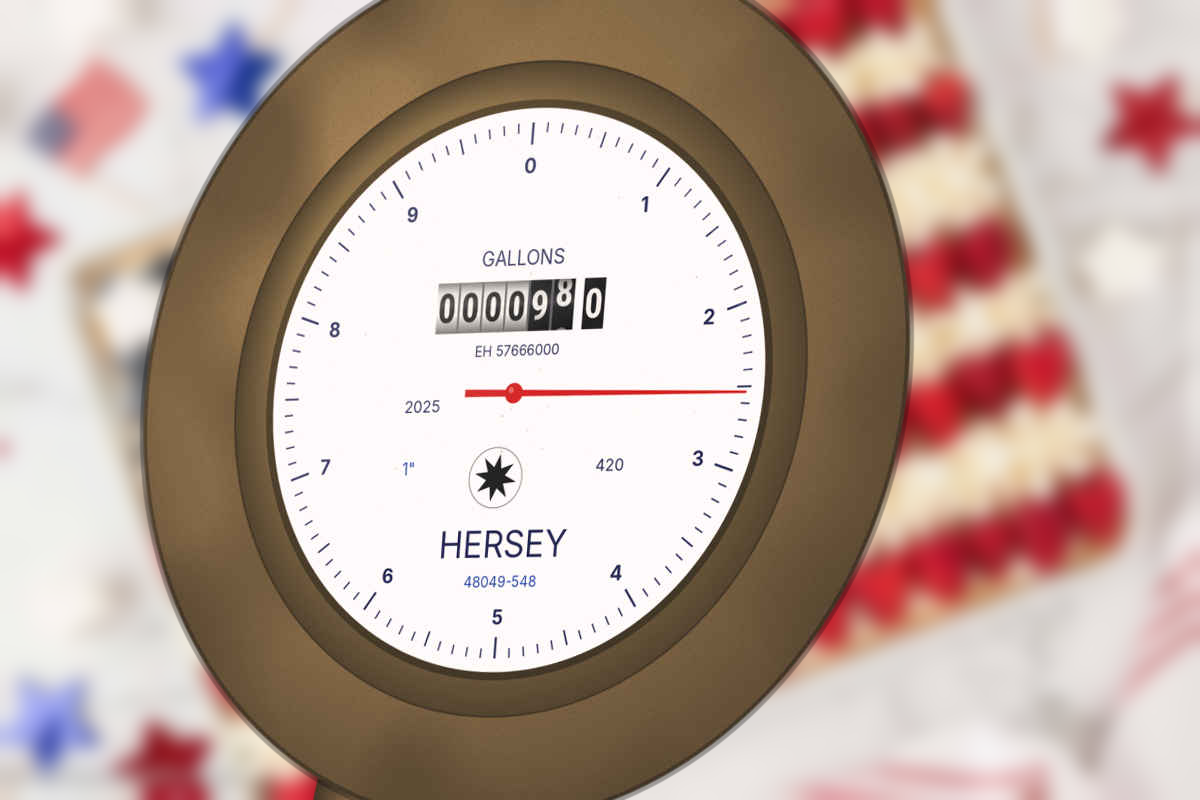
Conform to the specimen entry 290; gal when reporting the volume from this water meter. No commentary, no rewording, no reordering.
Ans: 982.5; gal
